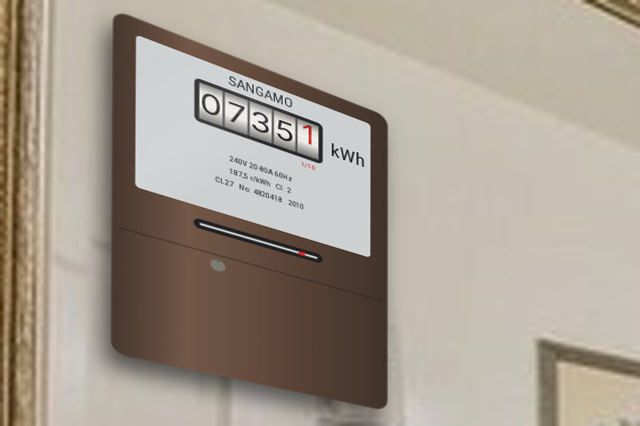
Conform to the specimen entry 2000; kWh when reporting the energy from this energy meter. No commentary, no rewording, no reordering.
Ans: 735.1; kWh
